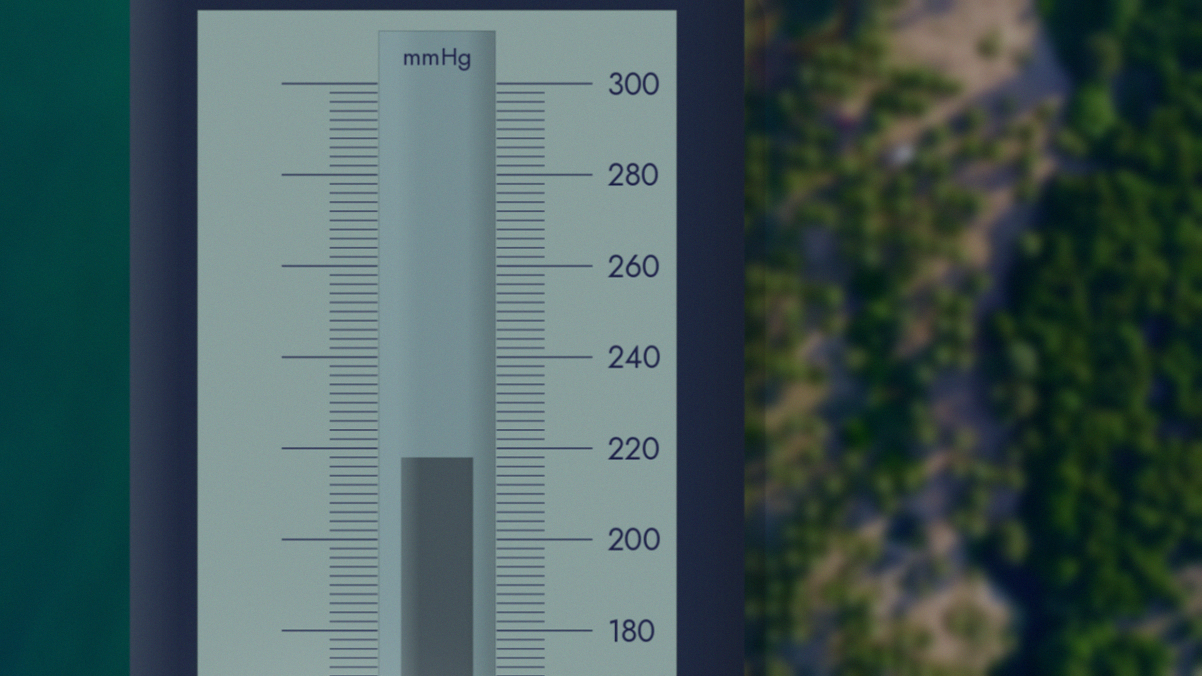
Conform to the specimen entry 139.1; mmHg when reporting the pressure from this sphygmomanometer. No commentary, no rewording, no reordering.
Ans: 218; mmHg
